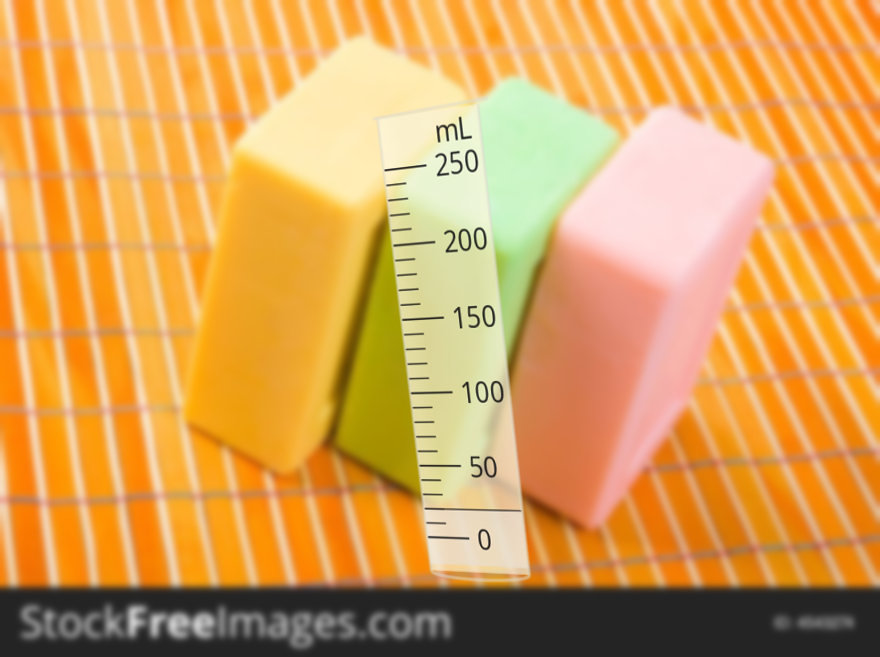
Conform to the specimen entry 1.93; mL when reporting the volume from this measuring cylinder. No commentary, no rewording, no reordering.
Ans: 20; mL
